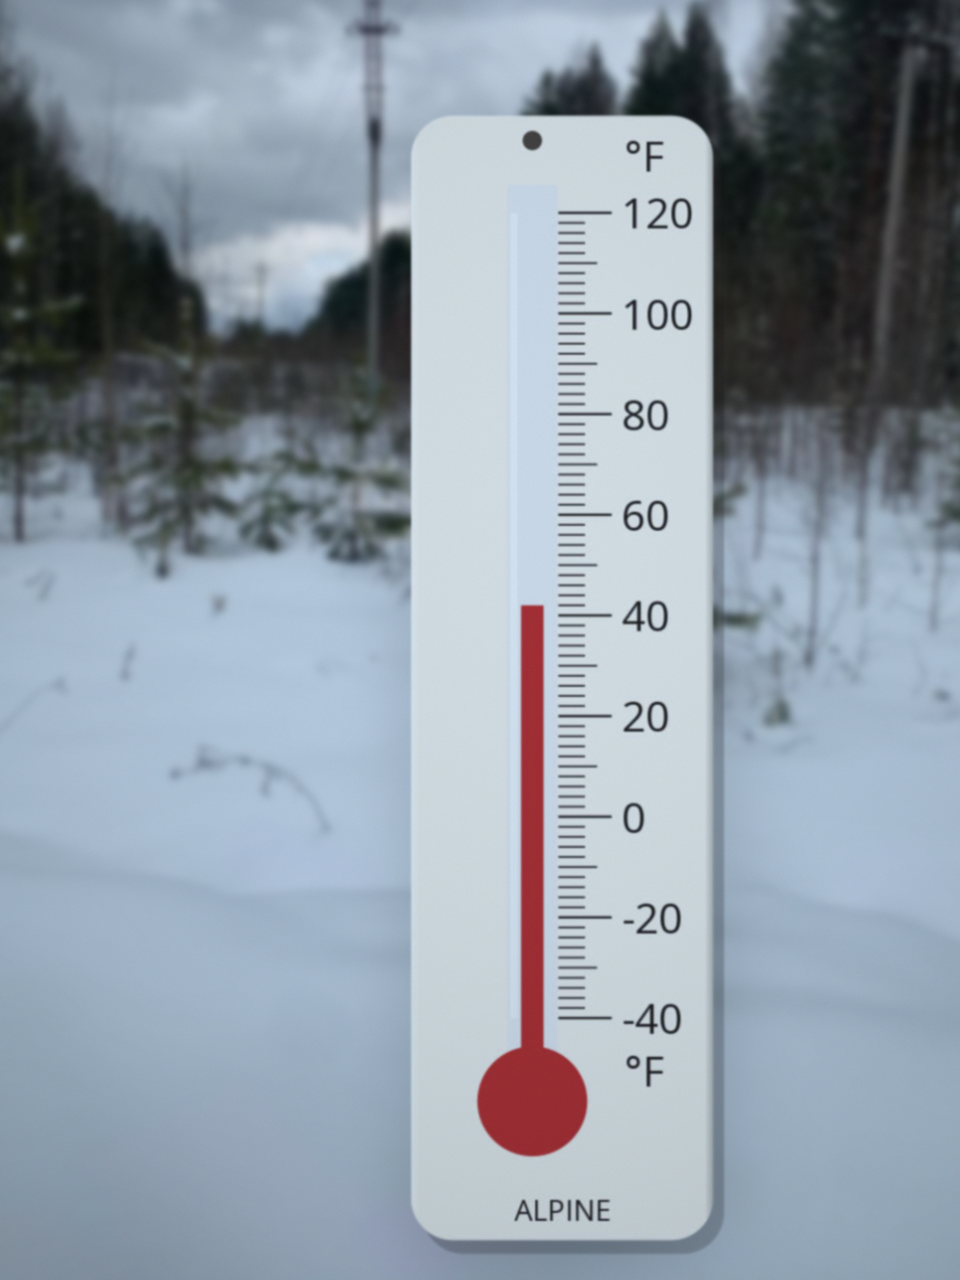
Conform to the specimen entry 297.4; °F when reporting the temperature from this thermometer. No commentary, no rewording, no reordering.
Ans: 42; °F
